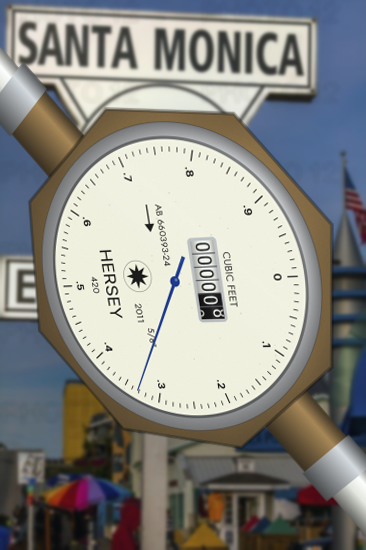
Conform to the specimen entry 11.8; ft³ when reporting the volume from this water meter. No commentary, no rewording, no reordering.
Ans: 8.33; ft³
